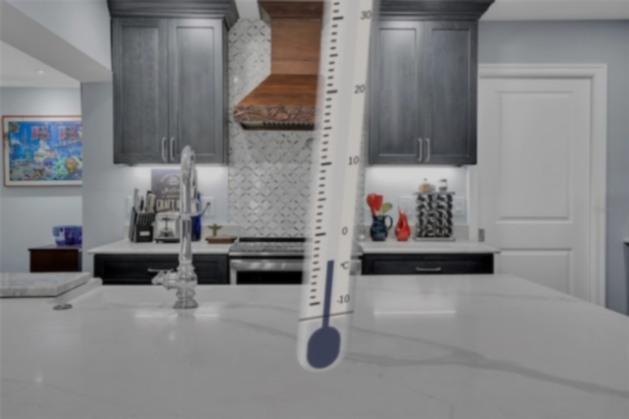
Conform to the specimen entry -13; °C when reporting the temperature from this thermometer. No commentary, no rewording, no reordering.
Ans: -4; °C
